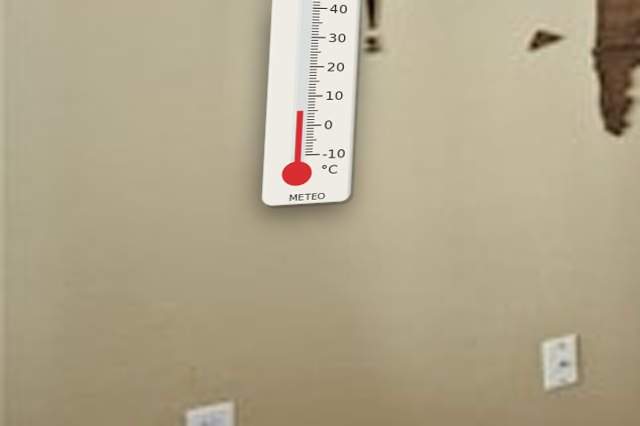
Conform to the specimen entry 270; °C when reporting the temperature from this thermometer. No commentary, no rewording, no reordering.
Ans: 5; °C
